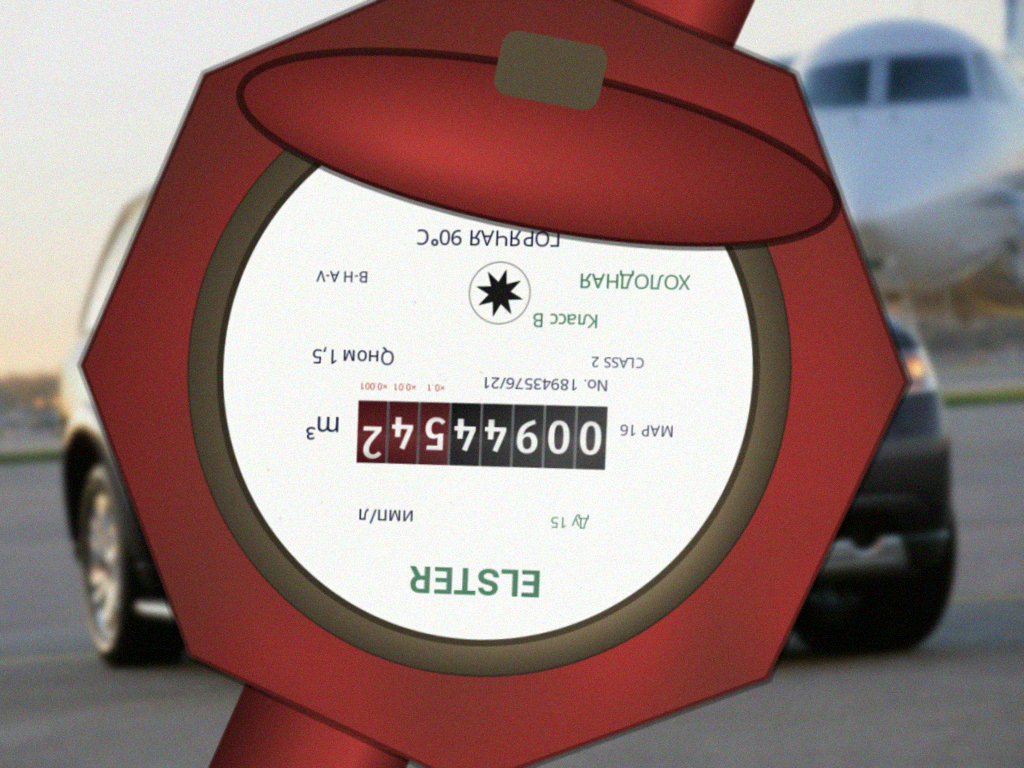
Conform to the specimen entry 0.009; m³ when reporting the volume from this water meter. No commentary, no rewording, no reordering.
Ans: 944.542; m³
